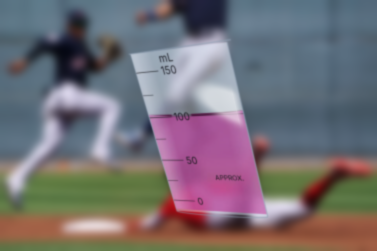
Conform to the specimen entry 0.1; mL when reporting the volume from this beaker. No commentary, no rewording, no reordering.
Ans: 100; mL
